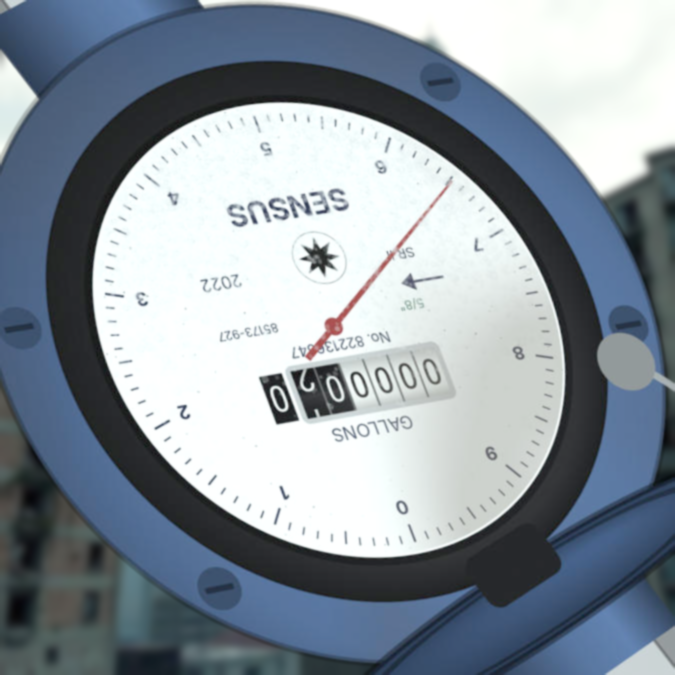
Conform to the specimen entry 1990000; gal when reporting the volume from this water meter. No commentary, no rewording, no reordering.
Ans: 16.5; gal
